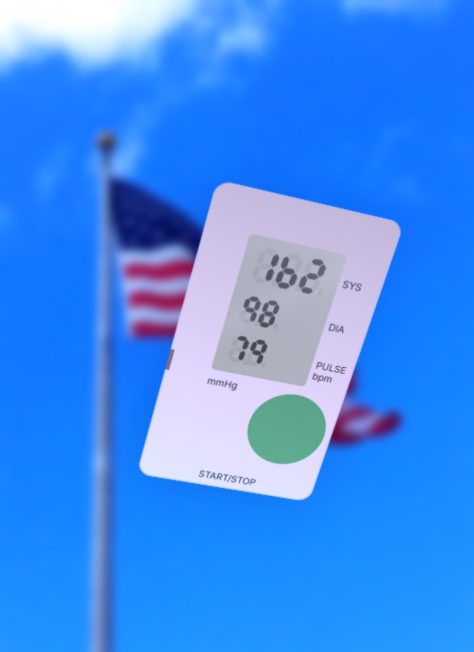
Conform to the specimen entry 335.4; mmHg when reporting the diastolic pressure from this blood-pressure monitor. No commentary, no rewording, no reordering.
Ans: 98; mmHg
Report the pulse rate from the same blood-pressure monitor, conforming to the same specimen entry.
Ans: 79; bpm
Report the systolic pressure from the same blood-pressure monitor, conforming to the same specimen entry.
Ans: 162; mmHg
